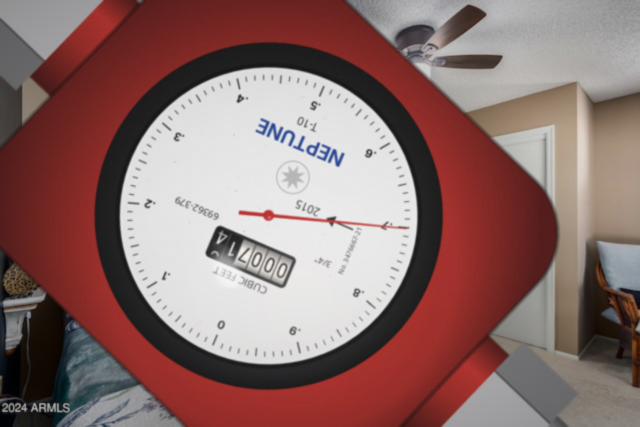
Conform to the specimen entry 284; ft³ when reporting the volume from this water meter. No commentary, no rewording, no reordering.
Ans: 713.70; ft³
